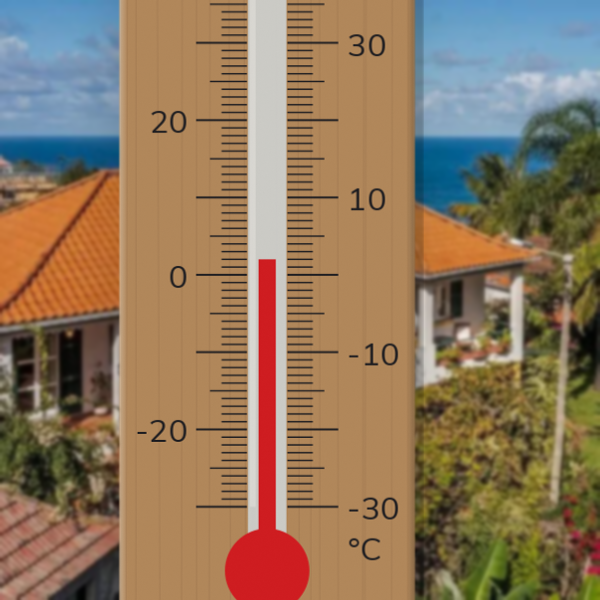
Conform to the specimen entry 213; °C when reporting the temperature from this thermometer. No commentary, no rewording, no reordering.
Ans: 2; °C
